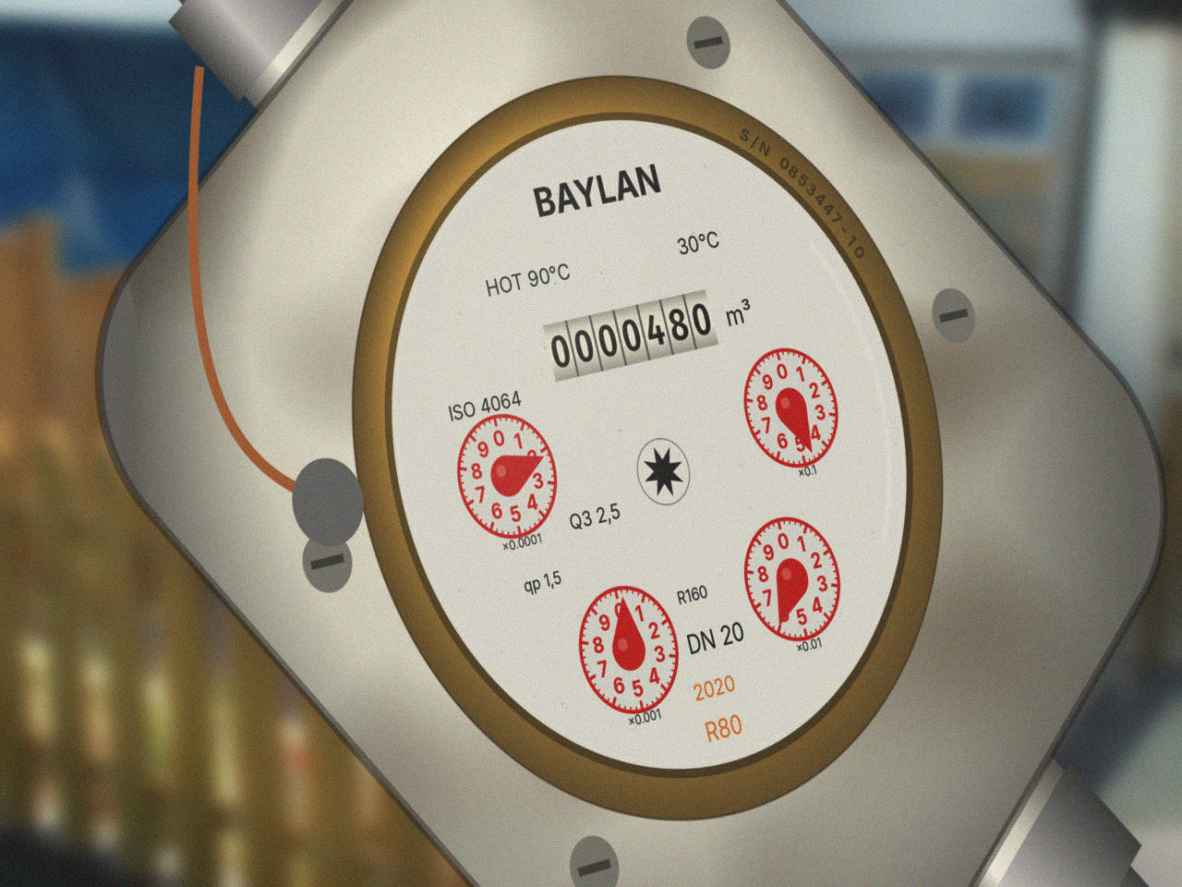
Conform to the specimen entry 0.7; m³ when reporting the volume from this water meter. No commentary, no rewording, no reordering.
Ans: 480.4602; m³
